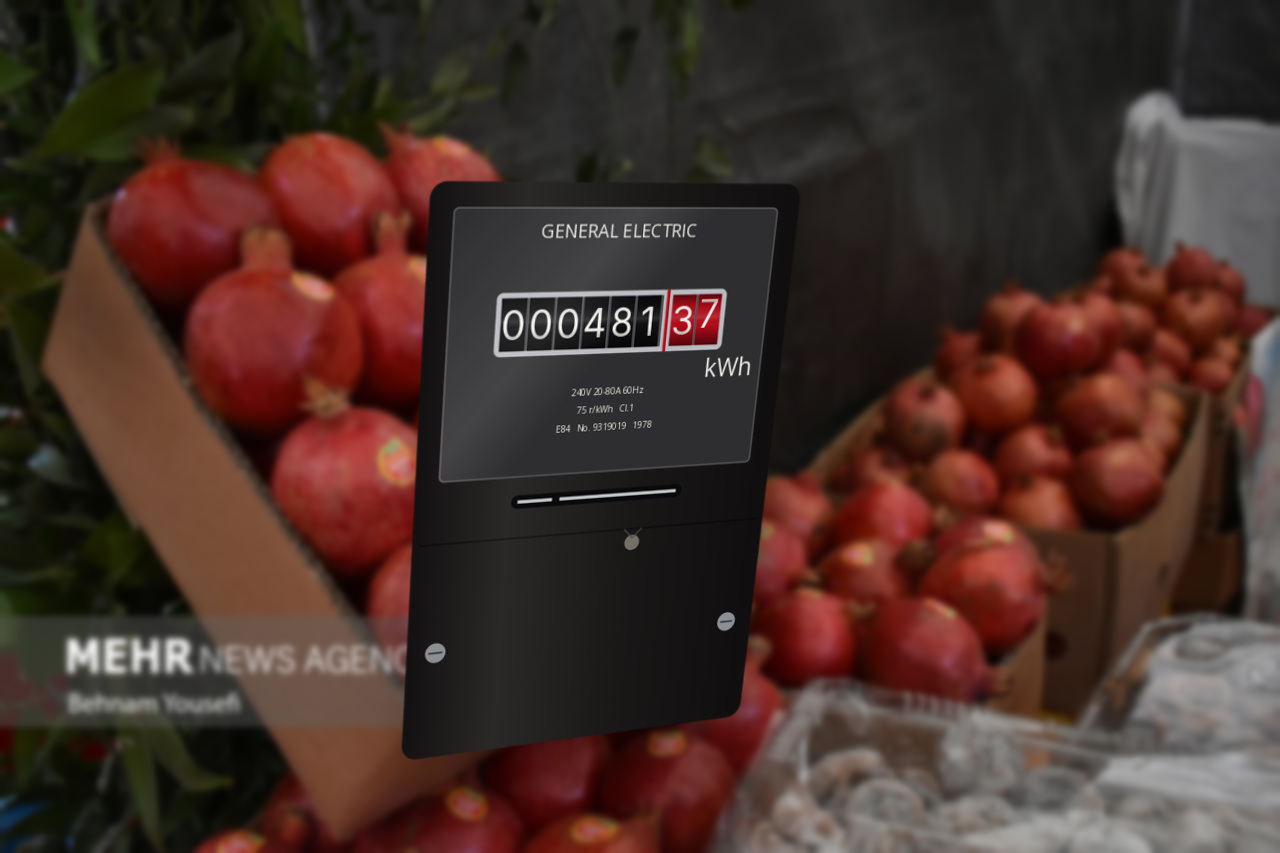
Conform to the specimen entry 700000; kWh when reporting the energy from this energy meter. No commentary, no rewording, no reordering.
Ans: 481.37; kWh
